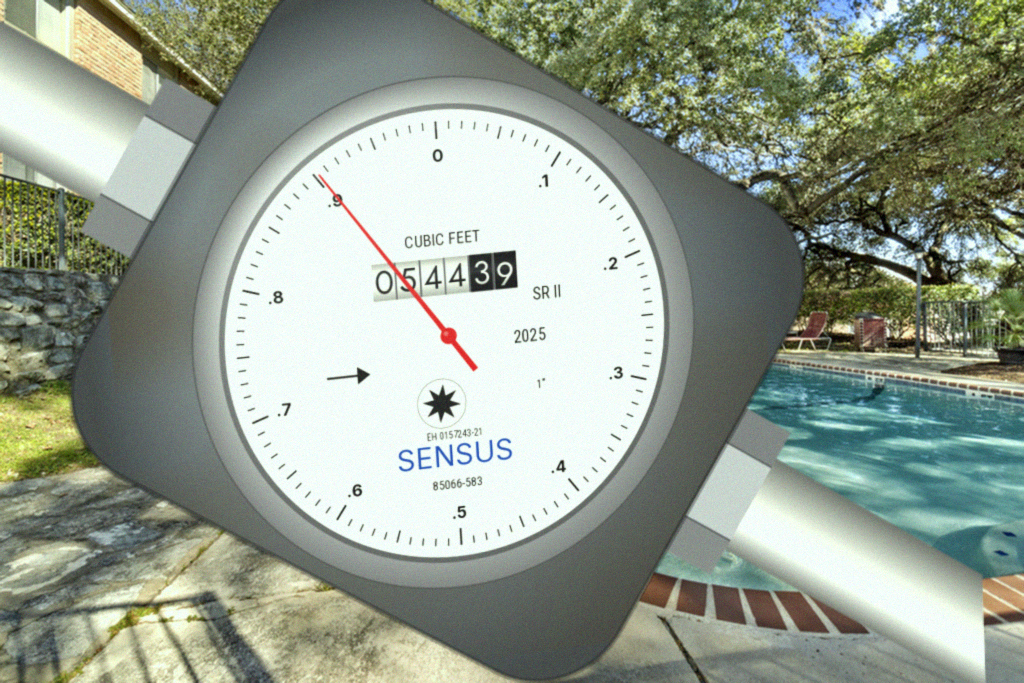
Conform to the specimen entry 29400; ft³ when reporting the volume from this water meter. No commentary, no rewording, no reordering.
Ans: 54438.90; ft³
